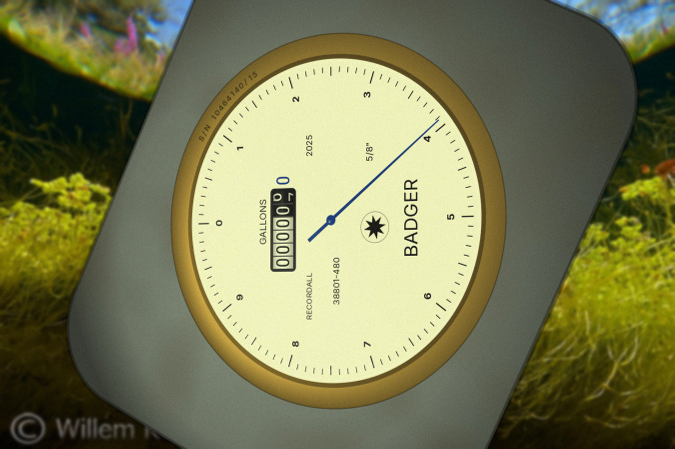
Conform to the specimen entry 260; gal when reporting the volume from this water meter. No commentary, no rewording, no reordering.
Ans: 63.9; gal
